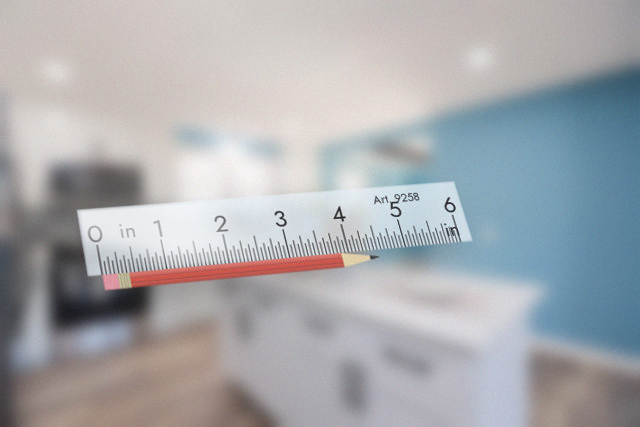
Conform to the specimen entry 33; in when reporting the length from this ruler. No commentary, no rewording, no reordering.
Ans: 4.5; in
